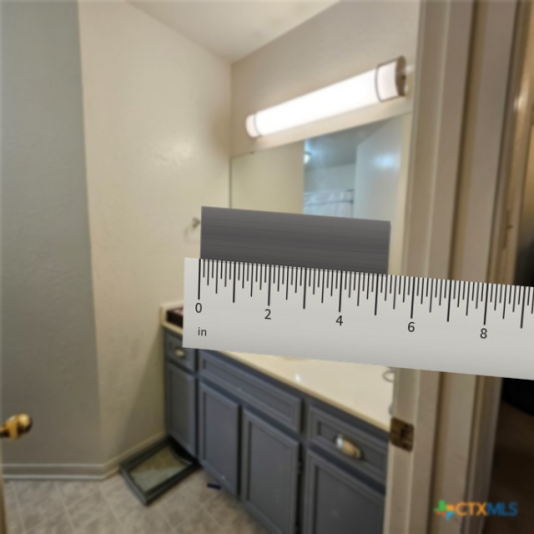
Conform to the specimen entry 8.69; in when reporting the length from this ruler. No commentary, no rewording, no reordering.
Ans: 5.25; in
